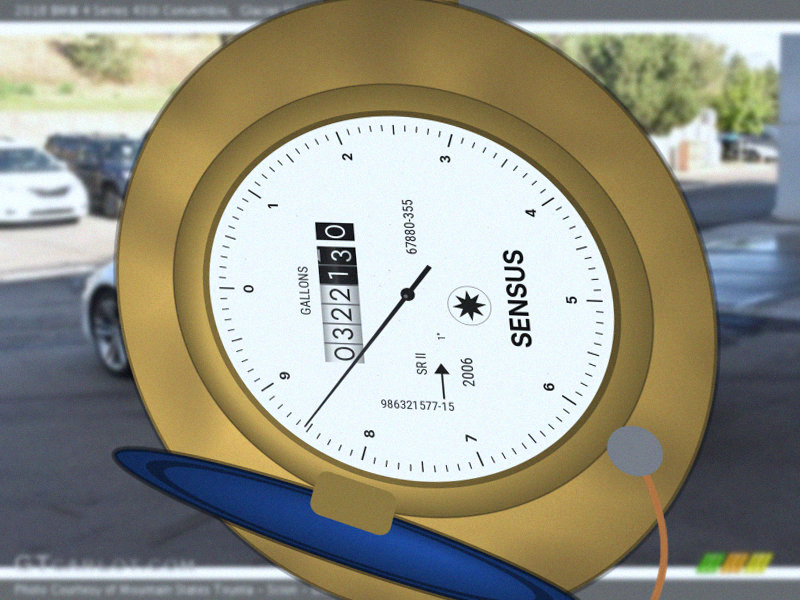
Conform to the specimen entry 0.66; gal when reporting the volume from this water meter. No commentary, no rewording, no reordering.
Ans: 322128.5; gal
